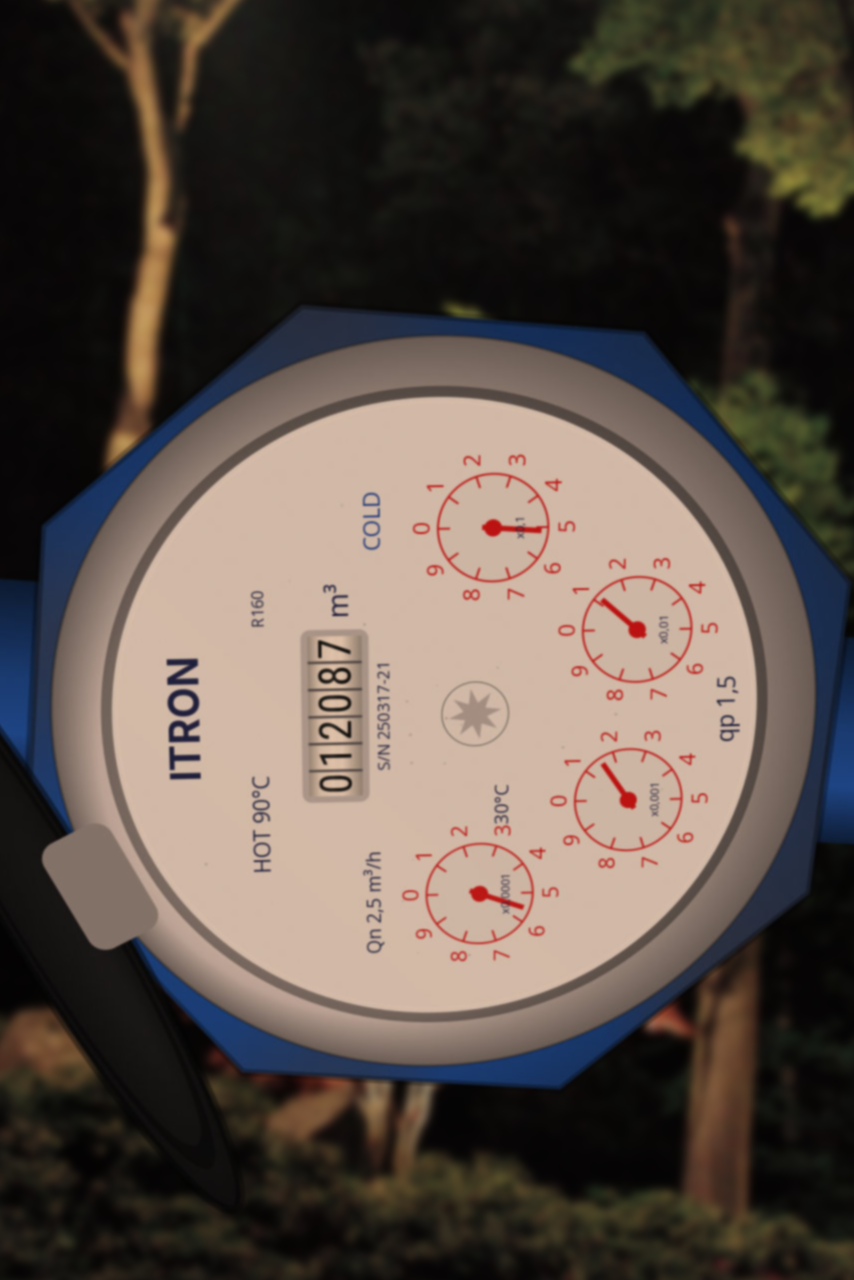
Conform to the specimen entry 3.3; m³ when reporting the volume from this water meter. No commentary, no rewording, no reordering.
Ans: 12087.5115; m³
